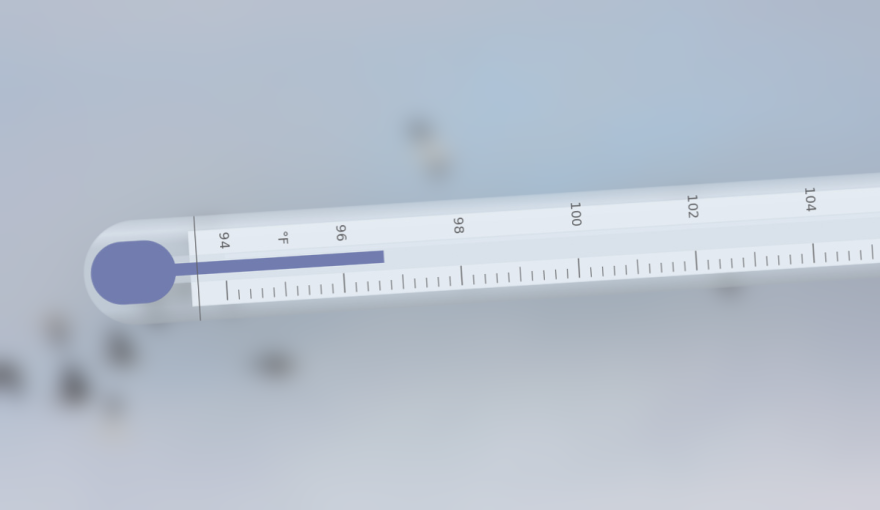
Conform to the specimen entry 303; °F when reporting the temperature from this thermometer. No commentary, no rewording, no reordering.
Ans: 96.7; °F
